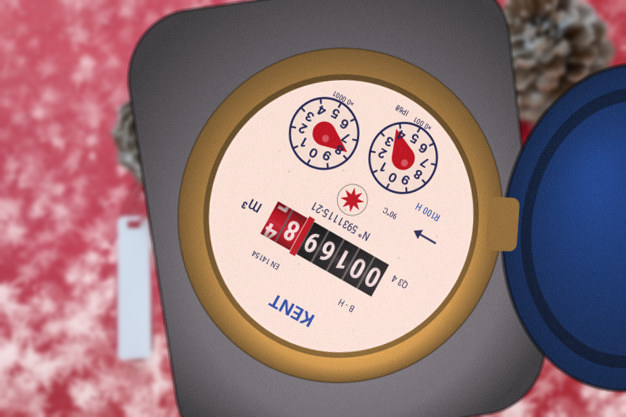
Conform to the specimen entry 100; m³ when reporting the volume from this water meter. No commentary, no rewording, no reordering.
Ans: 169.8437; m³
